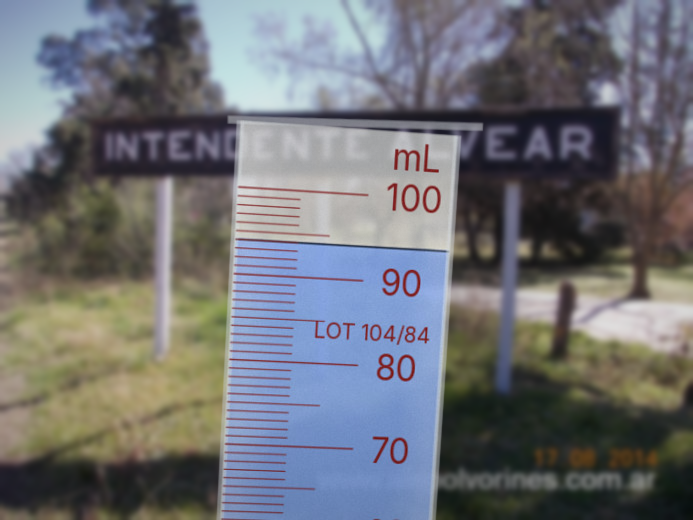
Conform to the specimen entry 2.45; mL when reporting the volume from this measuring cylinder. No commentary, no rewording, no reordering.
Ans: 94; mL
